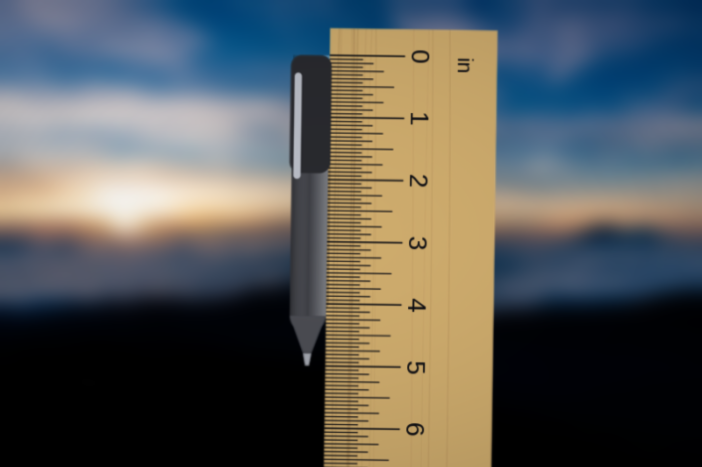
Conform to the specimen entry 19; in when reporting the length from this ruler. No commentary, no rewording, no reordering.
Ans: 5; in
